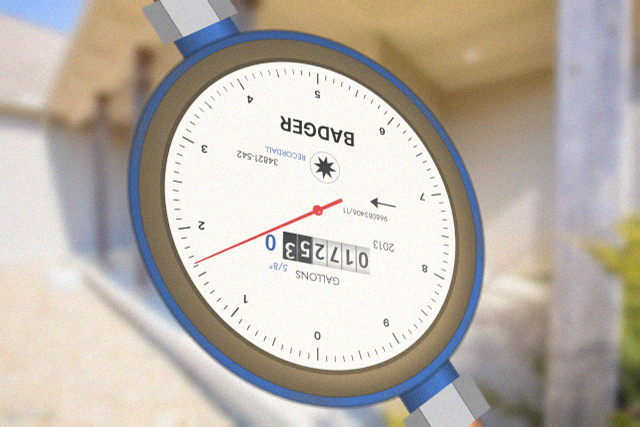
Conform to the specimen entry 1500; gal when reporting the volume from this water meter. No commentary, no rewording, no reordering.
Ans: 172531.6; gal
